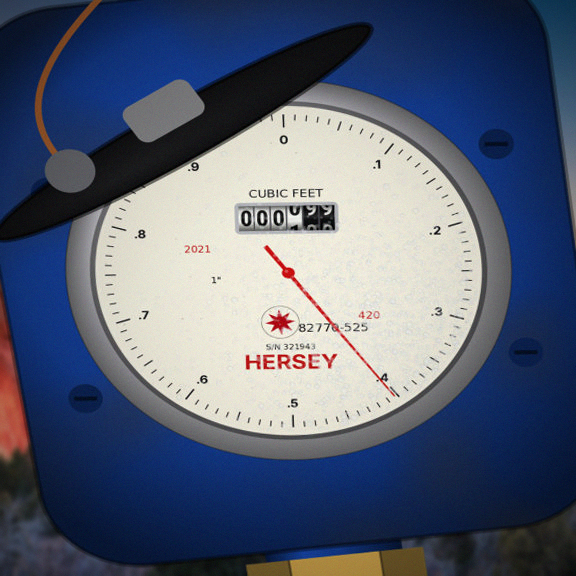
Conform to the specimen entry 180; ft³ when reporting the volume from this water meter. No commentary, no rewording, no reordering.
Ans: 99.40; ft³
